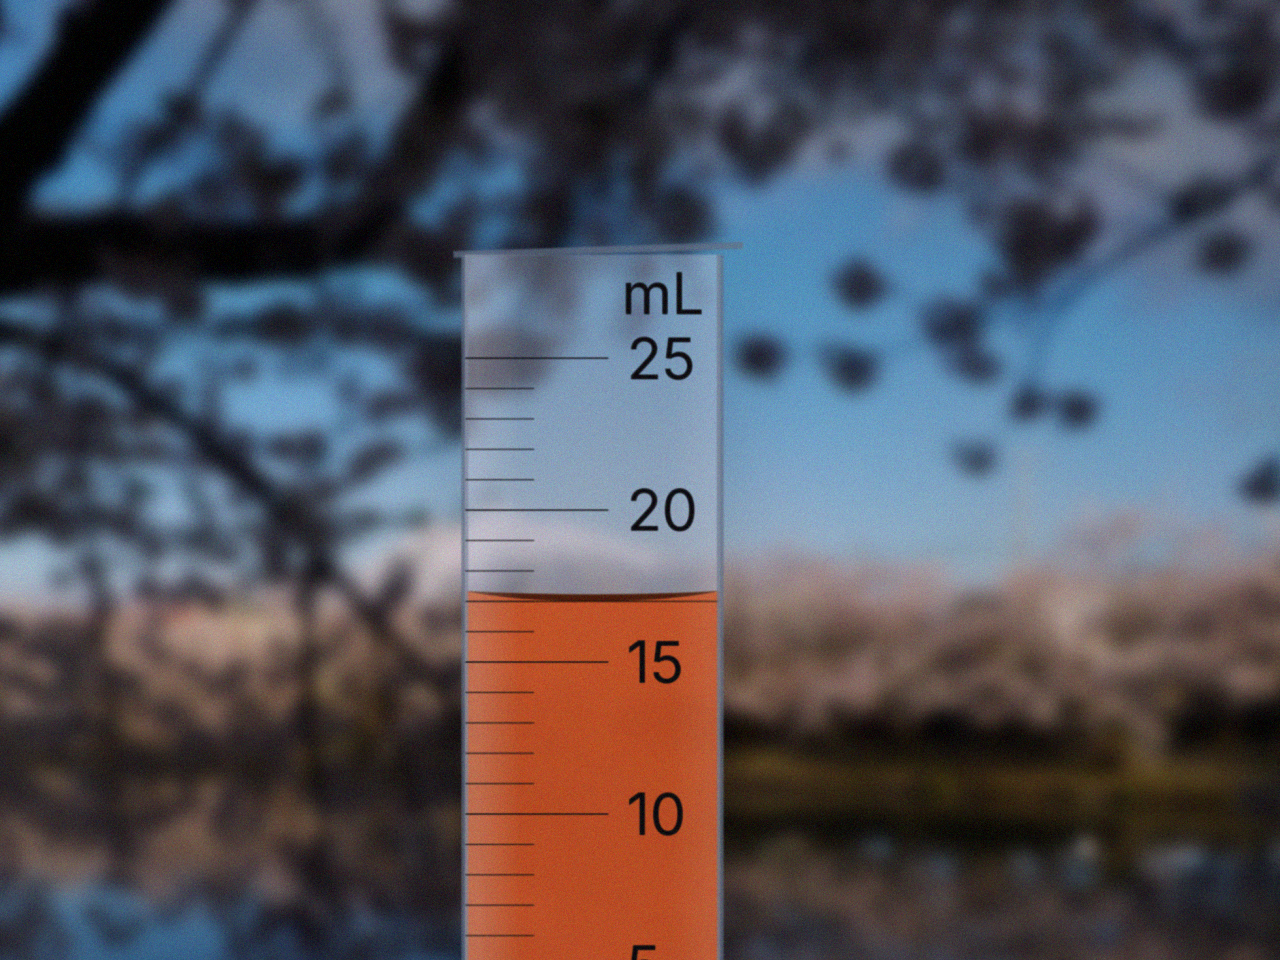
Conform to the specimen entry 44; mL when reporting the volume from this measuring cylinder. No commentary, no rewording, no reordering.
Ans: 17; mL
